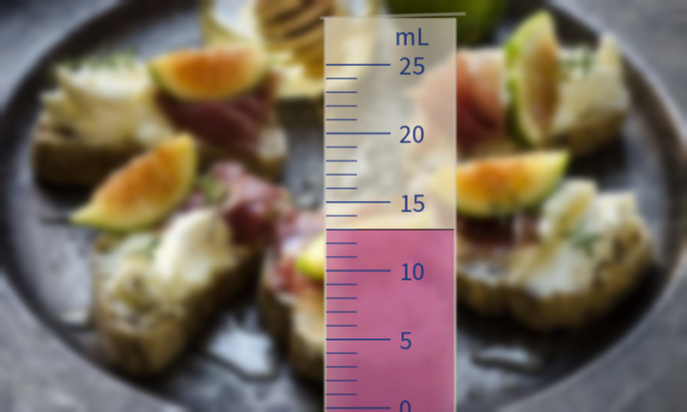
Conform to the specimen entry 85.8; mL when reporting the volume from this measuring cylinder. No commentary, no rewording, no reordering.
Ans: 13; mL
